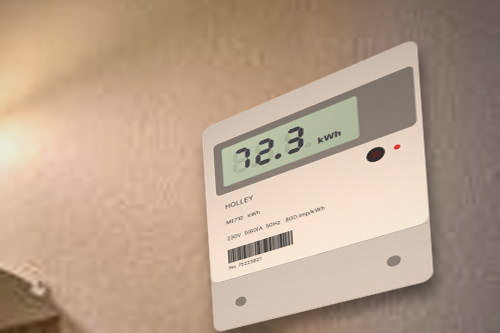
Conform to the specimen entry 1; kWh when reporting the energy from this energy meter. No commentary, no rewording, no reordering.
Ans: 72.3; kWh
